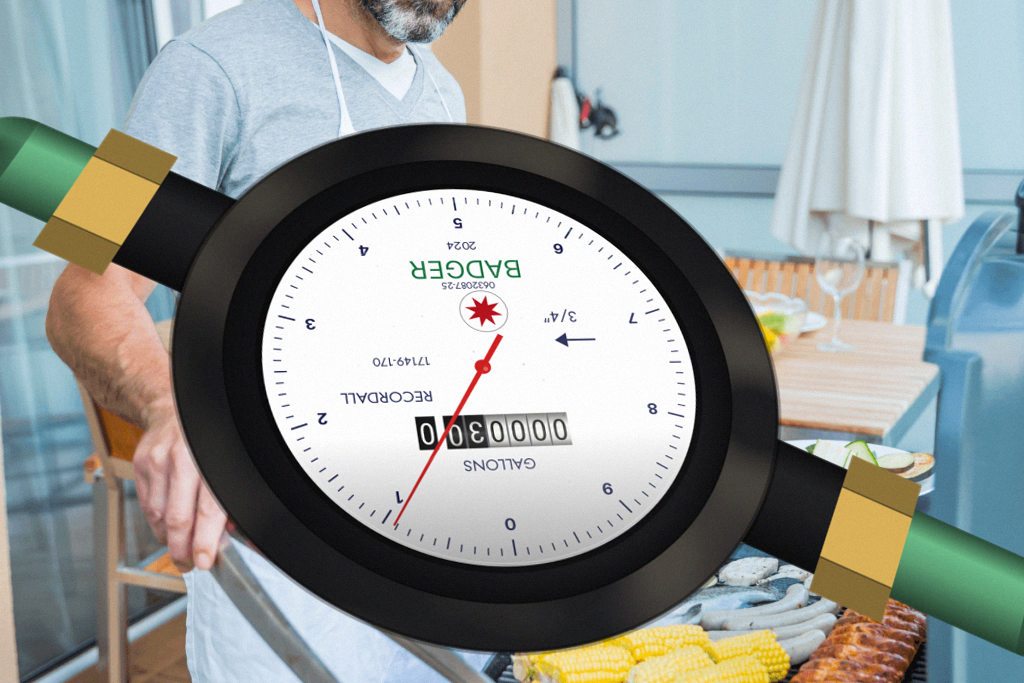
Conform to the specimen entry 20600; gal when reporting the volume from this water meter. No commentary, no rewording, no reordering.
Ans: 300.9; gal
